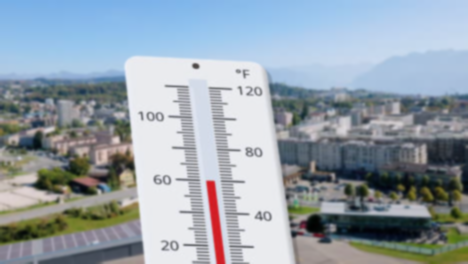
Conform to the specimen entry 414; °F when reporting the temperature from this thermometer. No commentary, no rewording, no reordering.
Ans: 60; °F
